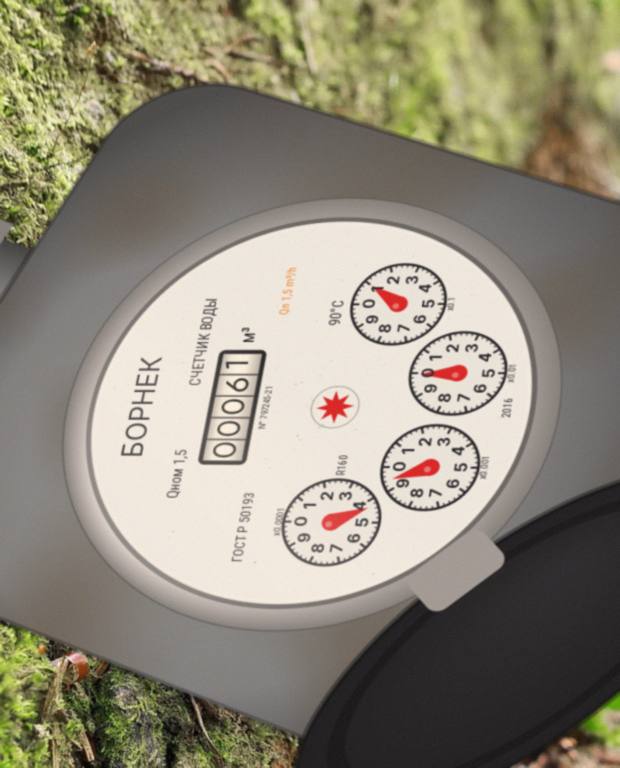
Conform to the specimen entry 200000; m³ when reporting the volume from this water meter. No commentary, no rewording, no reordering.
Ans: 61.0994; m³
